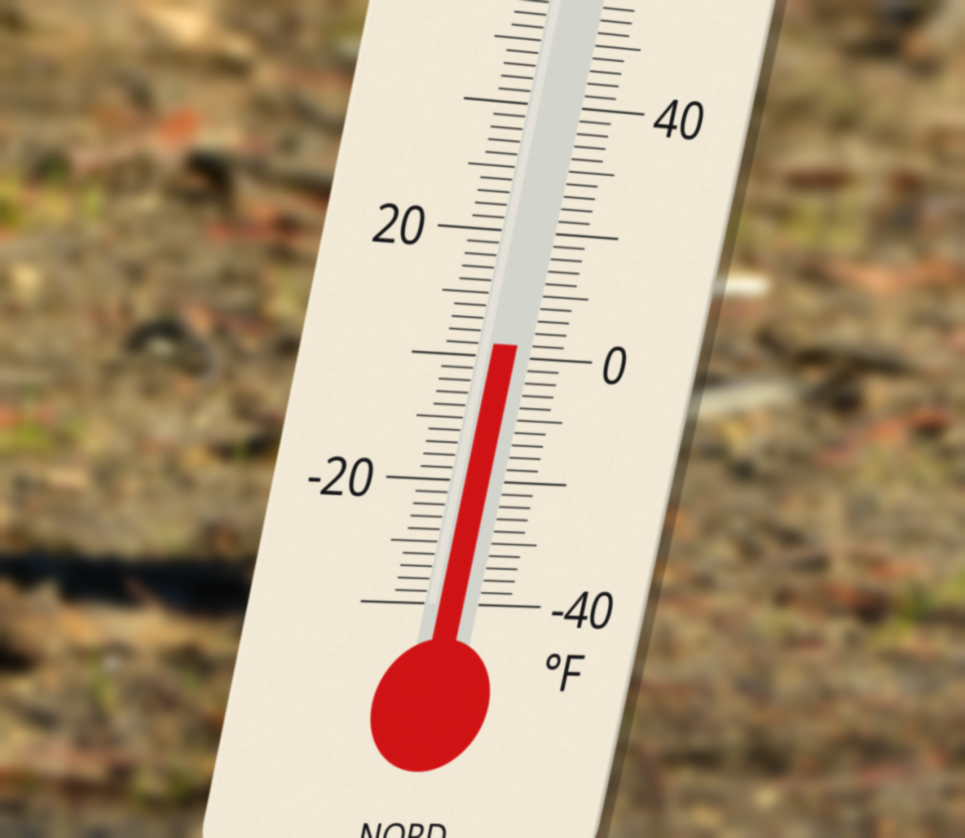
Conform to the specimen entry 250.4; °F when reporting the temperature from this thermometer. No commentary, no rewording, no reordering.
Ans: 2; °F
